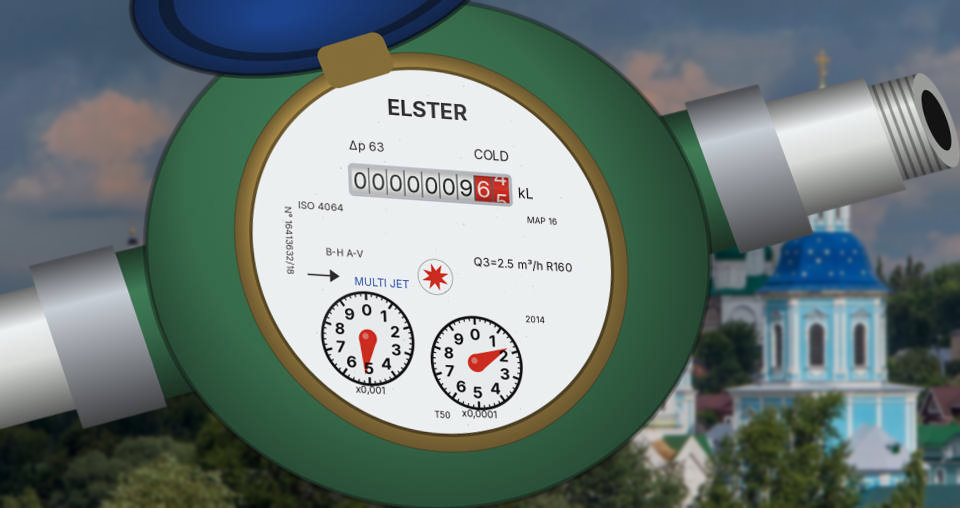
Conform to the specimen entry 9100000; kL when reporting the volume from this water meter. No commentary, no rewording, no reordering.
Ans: 9.6451; kL
